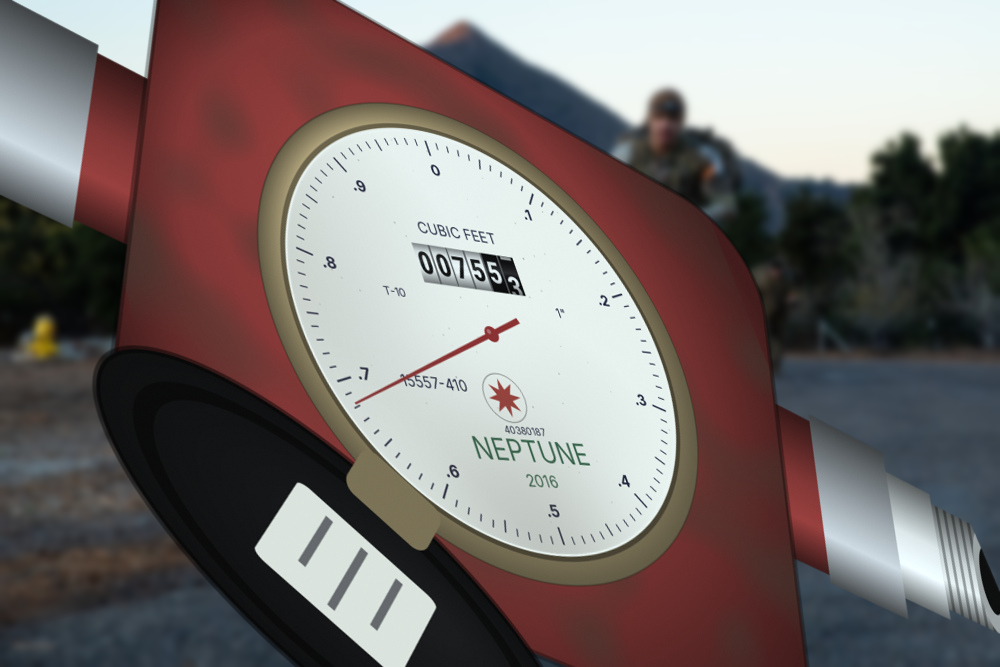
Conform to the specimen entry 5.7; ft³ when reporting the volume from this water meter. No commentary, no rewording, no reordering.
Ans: 7552.68; ft³
